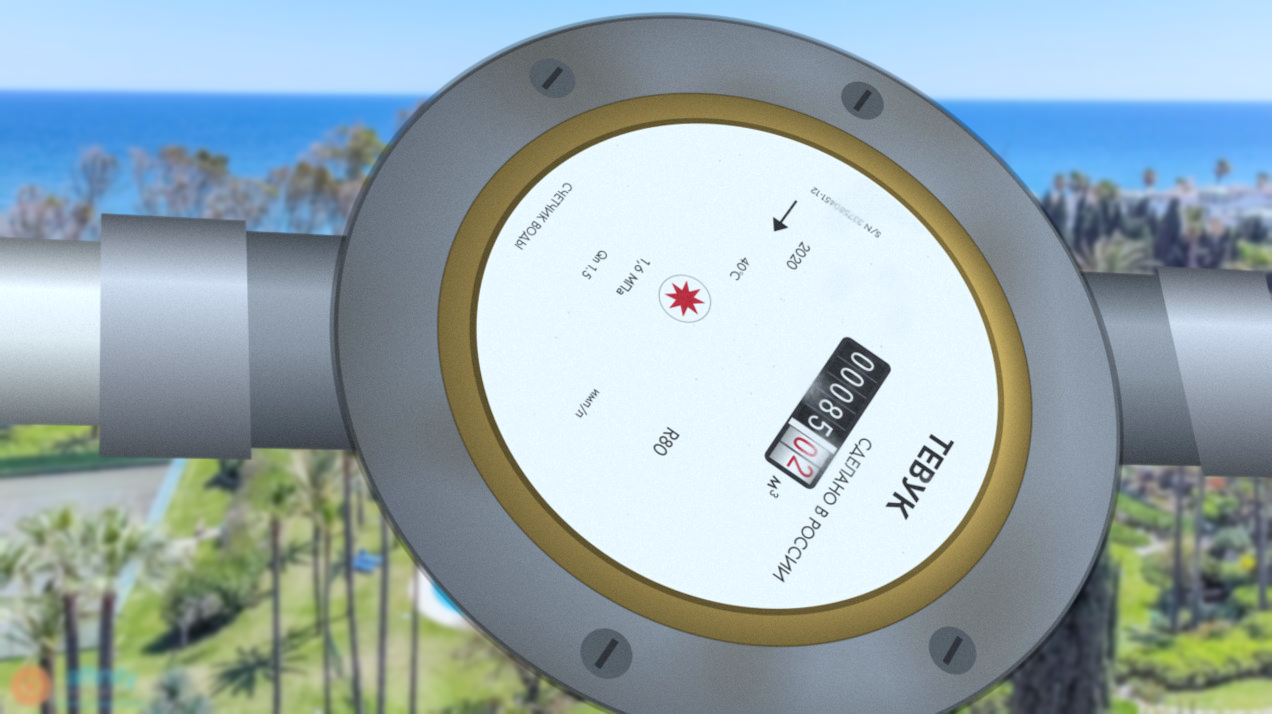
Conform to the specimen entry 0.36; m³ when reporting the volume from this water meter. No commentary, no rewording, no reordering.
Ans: 85.02; m³
